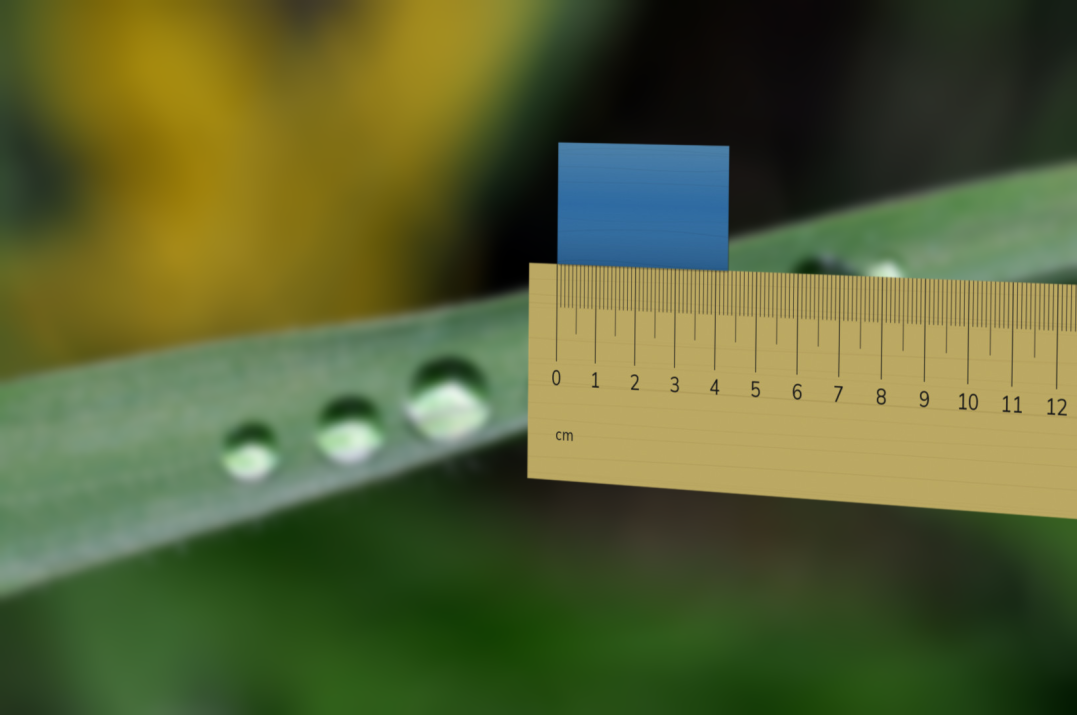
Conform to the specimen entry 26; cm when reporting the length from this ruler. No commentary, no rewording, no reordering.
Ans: 4.3; cm
